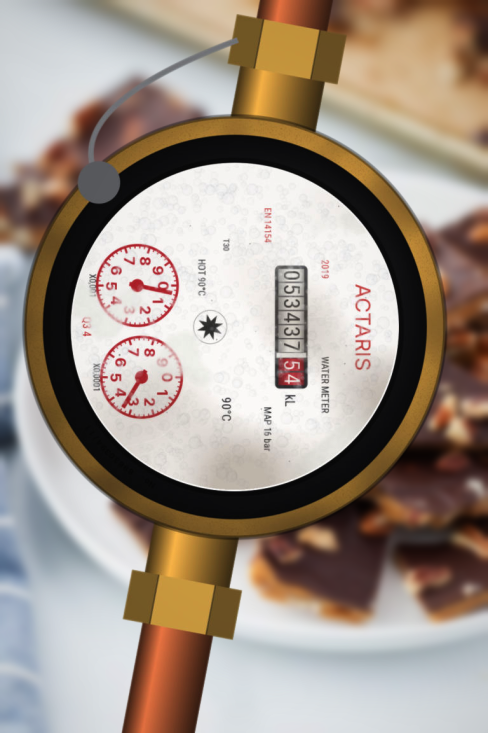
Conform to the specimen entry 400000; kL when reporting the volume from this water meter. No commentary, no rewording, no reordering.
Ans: 53437.5403; kL
